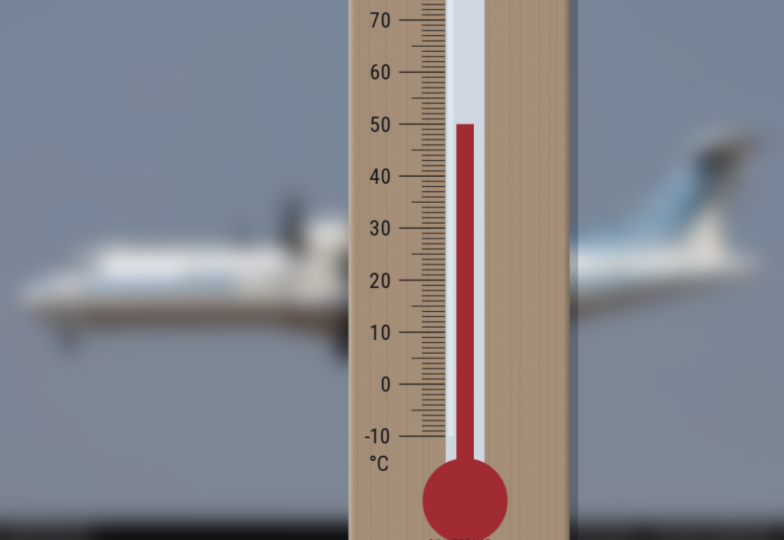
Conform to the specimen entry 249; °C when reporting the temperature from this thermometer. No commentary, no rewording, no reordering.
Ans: 50; °C
